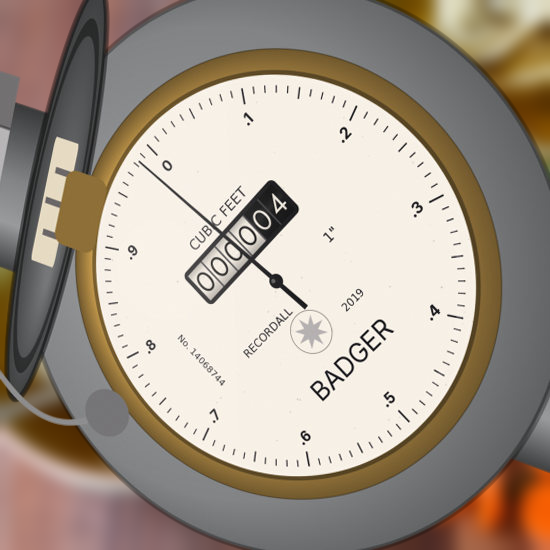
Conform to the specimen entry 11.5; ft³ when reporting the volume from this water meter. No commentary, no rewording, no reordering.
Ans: 3.98; ft³
